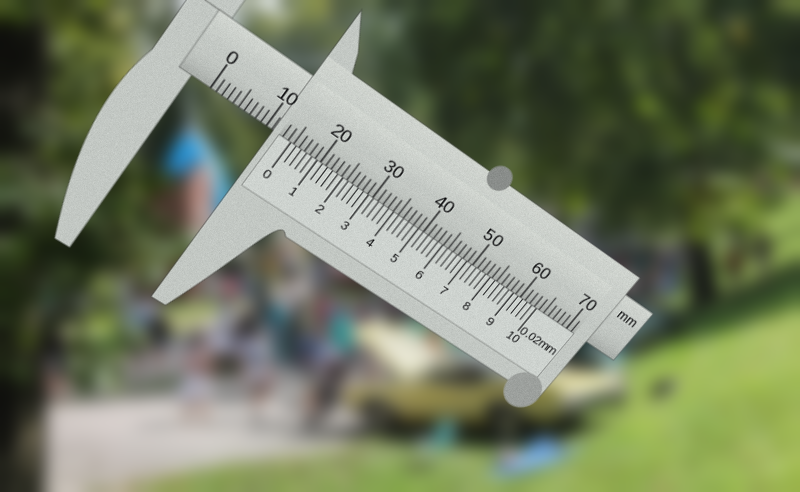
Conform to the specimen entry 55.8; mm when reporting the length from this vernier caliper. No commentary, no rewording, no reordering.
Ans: 14.5; mm
